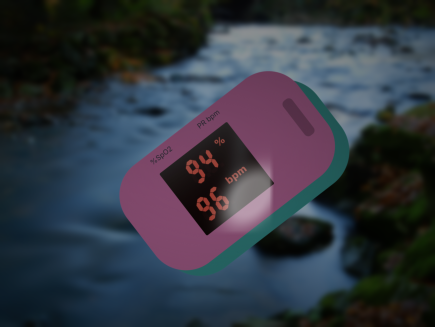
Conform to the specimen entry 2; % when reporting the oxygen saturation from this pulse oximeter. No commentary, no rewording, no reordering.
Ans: 94; %
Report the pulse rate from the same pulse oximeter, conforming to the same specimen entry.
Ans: 96; bpm
